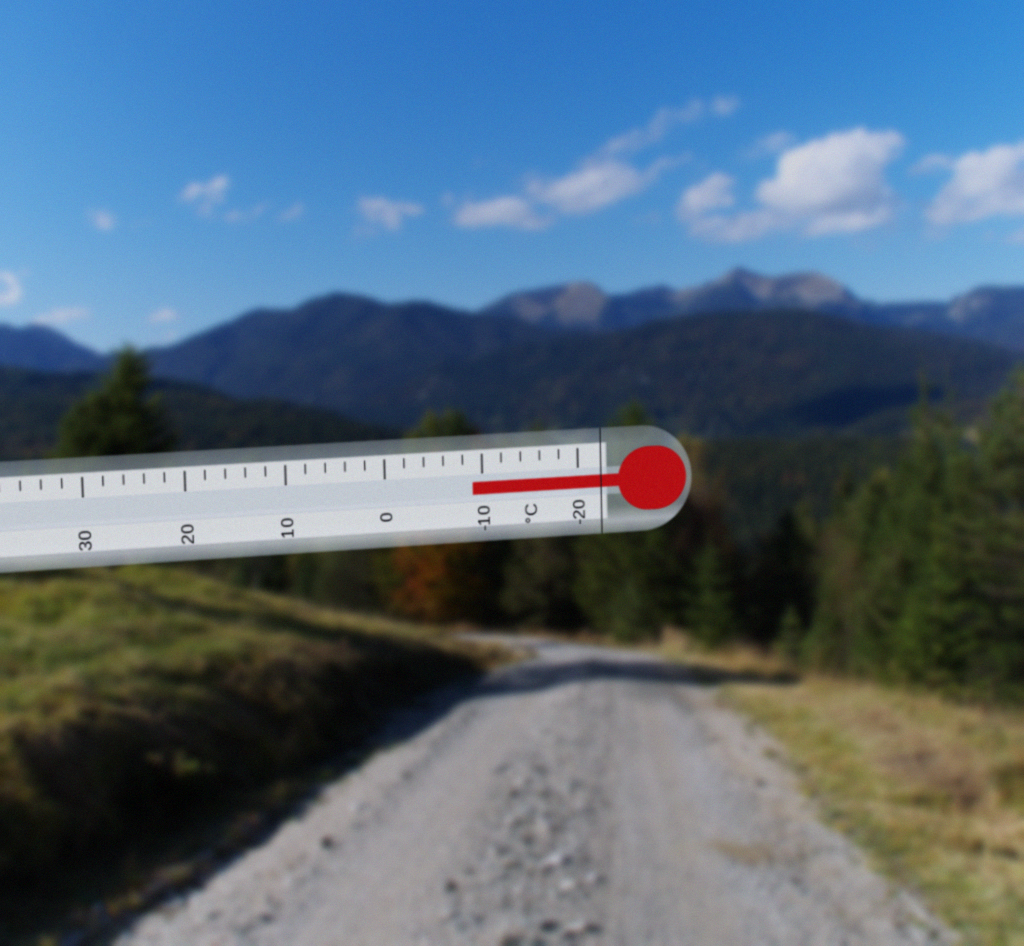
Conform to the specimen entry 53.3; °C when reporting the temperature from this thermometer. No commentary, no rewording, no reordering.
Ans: -9; °C
